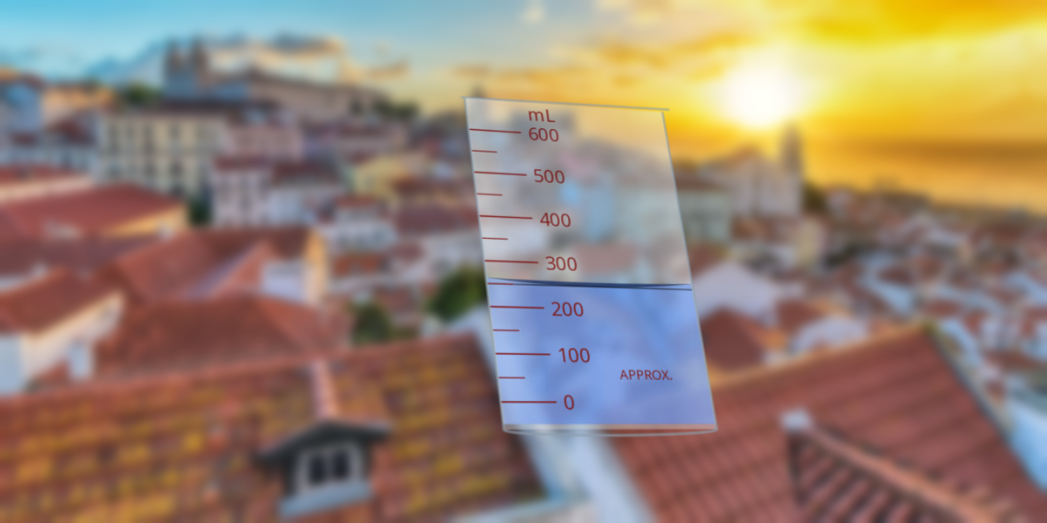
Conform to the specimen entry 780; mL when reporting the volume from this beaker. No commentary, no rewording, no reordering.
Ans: 250; mL
